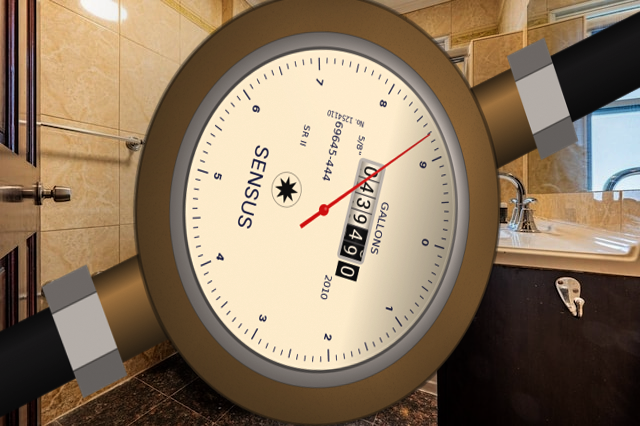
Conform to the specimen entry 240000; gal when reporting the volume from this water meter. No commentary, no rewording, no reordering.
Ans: 439488.7; gal
